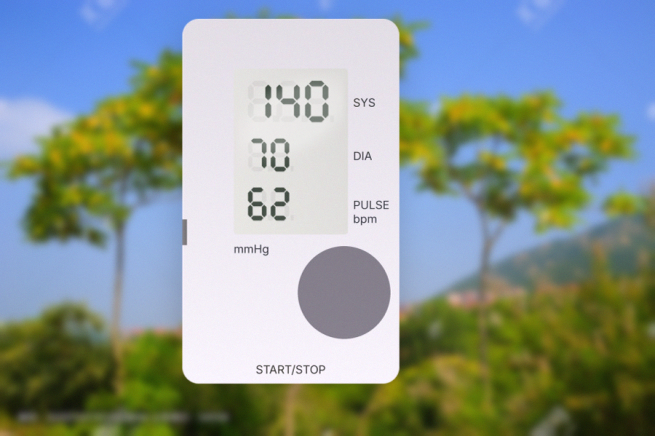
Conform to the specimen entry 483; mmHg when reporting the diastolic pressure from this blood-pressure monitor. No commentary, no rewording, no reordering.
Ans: 70; mmHg
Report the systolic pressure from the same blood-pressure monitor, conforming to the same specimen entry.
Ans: 140; mmHg
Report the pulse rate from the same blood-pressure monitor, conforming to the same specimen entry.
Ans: 62; bpm
